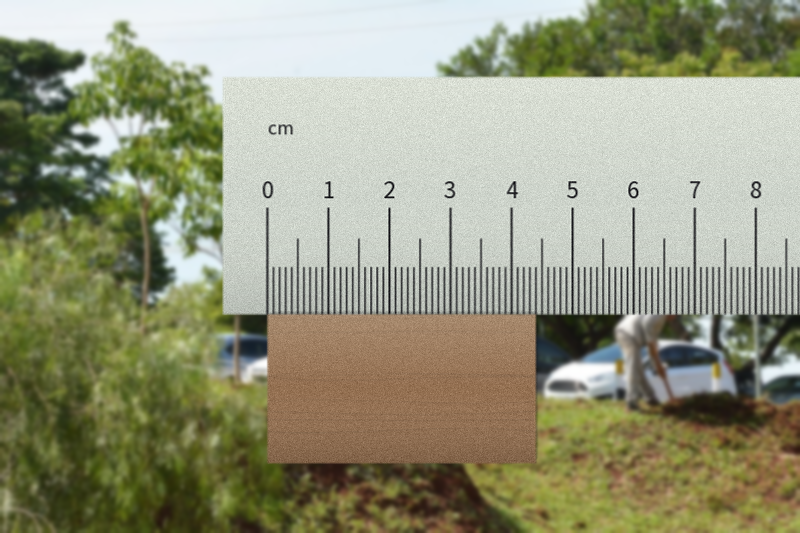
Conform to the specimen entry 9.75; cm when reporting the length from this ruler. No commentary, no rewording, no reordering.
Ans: 4.4; cm
